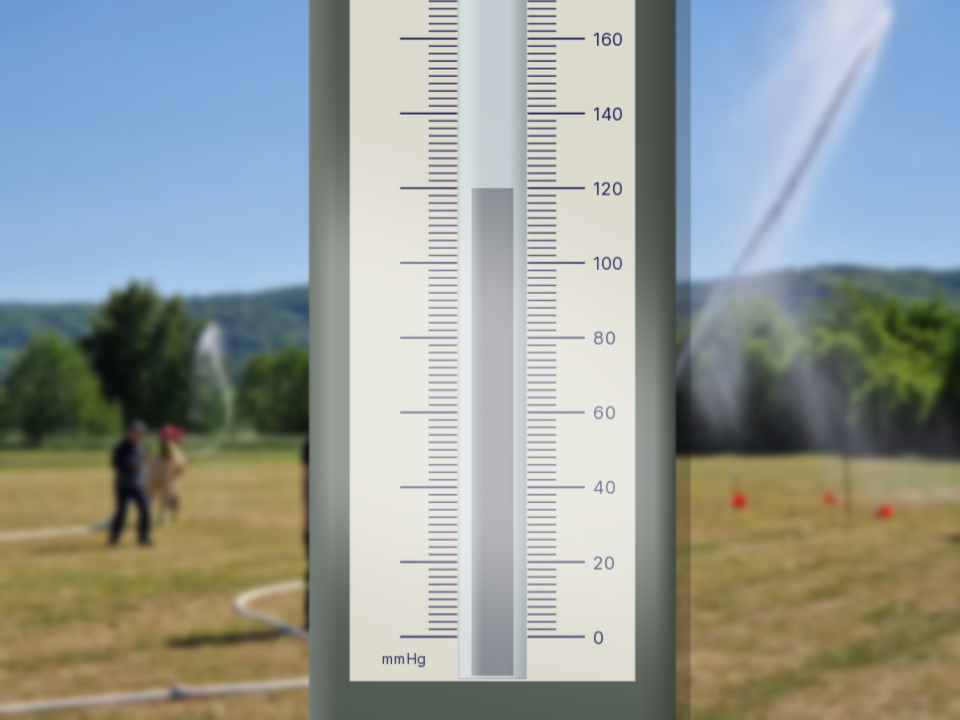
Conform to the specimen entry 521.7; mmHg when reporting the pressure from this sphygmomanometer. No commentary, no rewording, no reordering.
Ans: 120; mmHg
